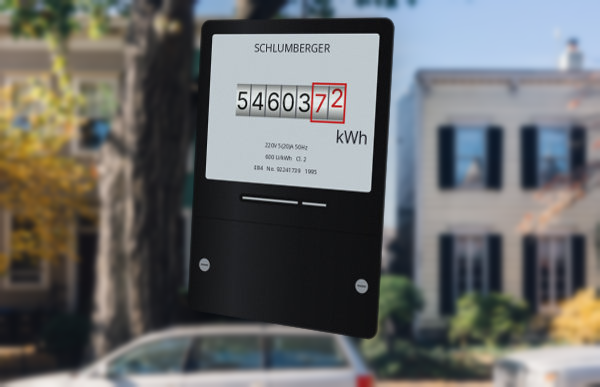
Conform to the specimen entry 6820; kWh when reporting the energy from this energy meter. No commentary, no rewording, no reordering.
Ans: 54603.72; kWh
